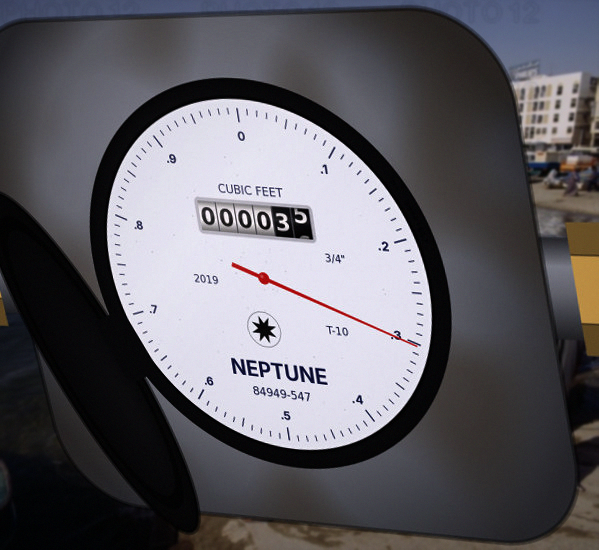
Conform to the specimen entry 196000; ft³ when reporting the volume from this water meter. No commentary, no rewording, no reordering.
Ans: 35.30; ft³
